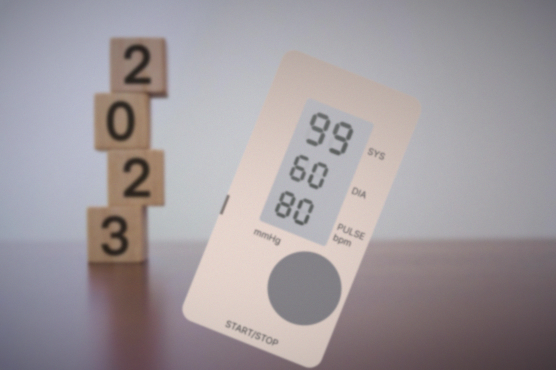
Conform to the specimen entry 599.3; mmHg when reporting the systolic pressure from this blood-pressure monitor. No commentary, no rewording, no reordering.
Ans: 99; mmHg
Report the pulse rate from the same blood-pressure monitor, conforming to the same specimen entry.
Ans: 80; bpm
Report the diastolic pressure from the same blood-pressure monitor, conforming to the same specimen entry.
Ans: 60; mmHg
